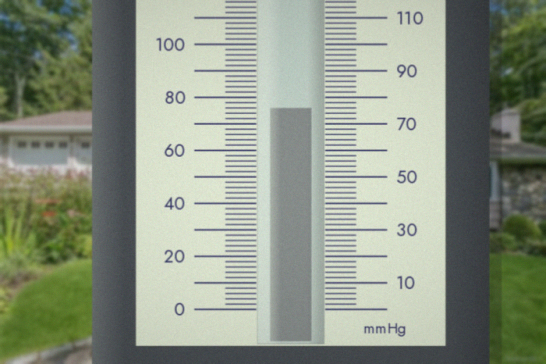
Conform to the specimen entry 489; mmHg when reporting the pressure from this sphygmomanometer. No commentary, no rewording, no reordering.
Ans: 76; mmHg
